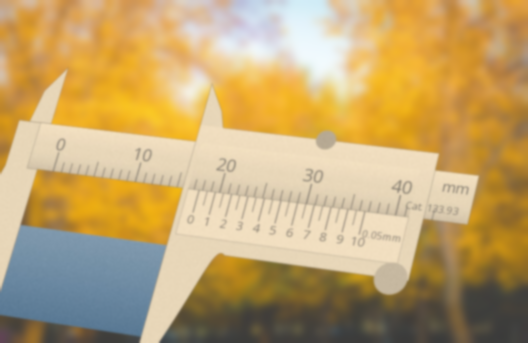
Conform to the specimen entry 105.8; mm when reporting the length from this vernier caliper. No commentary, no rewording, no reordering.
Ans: 17.6; mm
